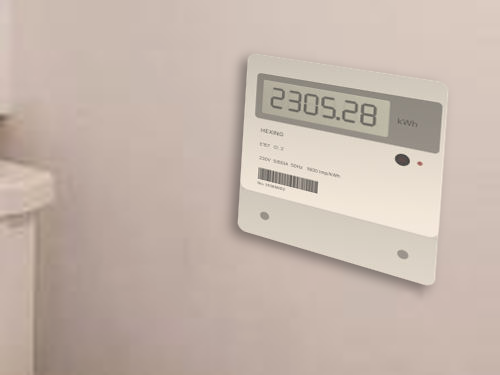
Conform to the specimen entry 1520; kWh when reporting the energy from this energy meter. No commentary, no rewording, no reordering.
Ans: 2305.28; kWh
